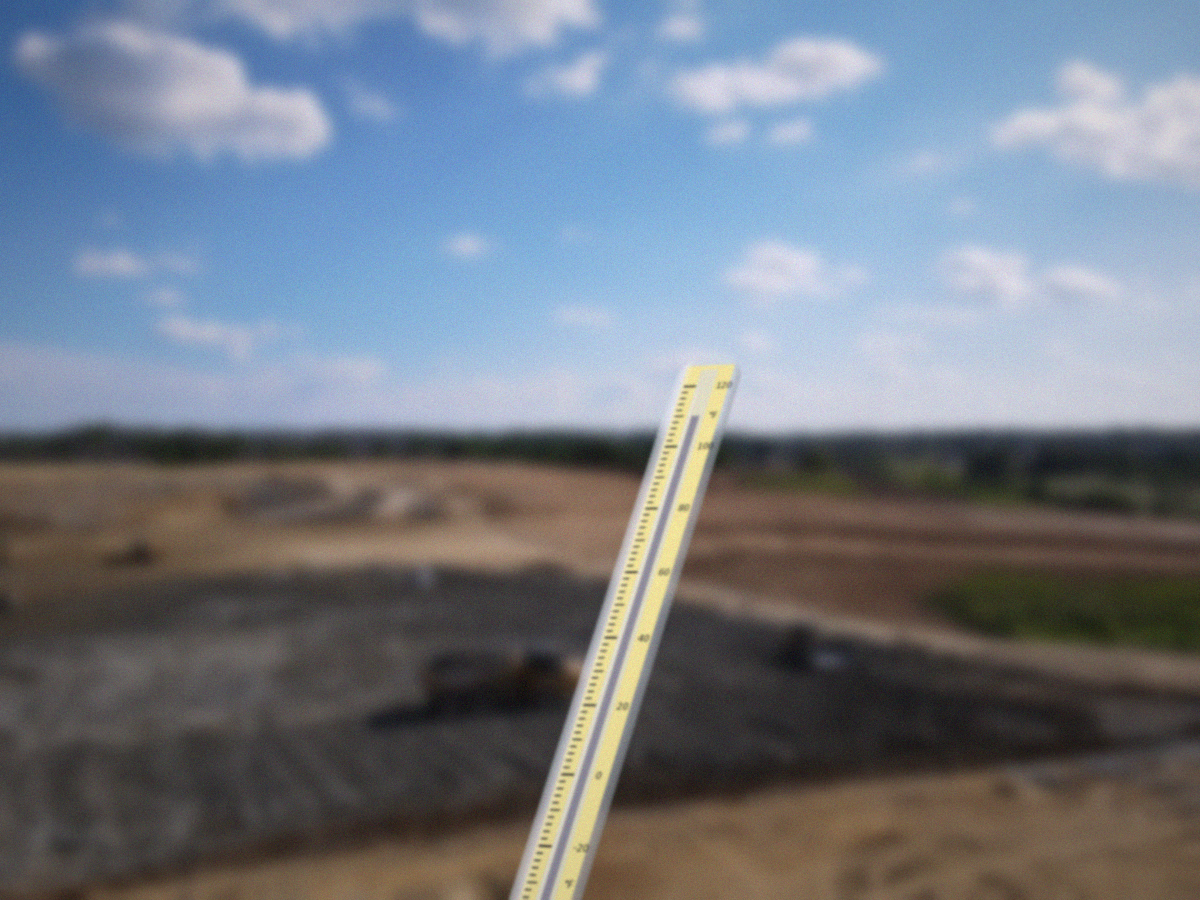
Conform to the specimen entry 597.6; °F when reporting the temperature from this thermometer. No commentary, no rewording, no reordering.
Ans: 110; °F
